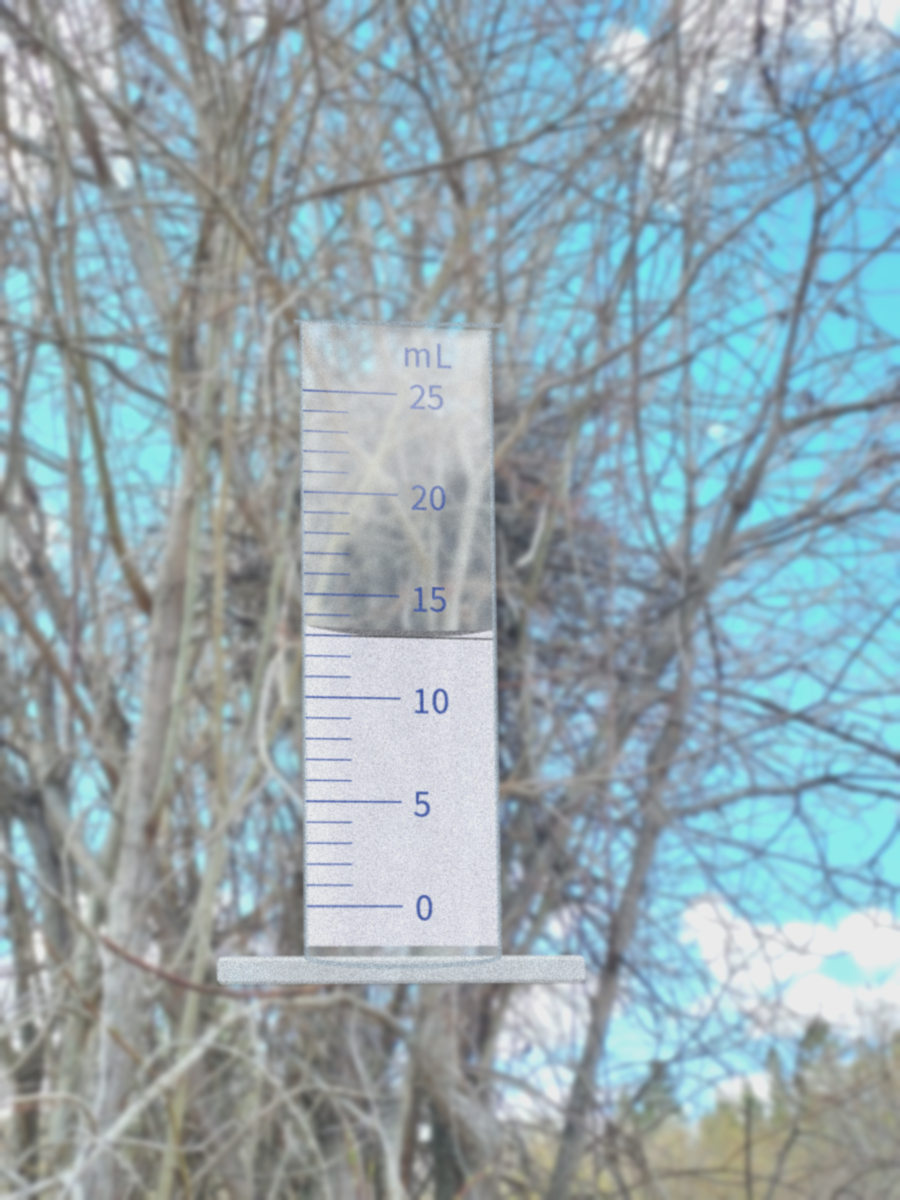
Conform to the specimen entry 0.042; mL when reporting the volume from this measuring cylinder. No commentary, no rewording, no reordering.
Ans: 13; mL
